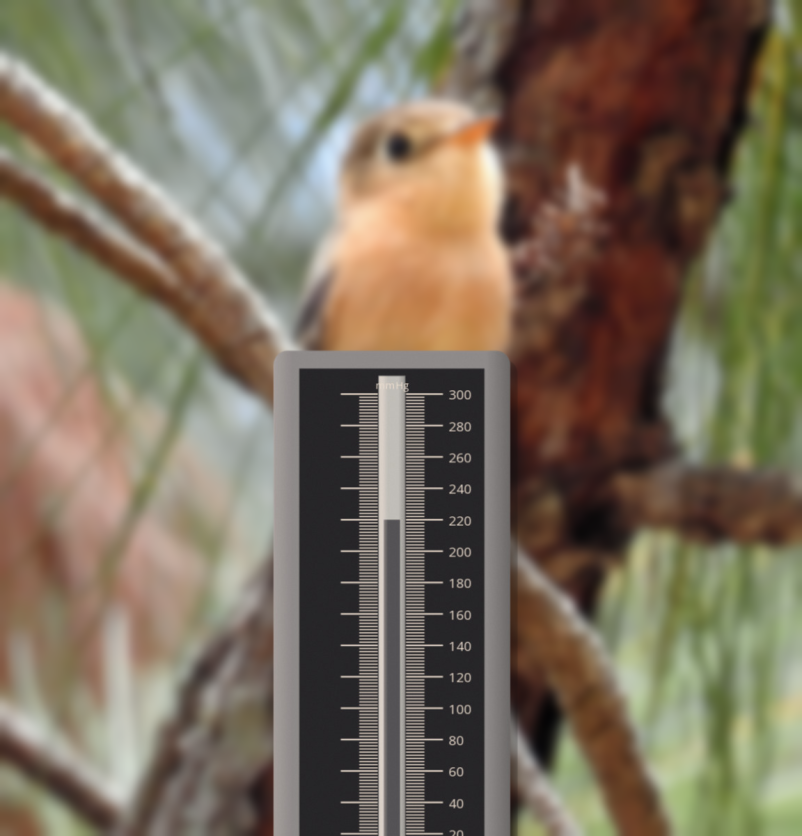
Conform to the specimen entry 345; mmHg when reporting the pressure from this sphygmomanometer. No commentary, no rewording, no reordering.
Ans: 220; mmHg
